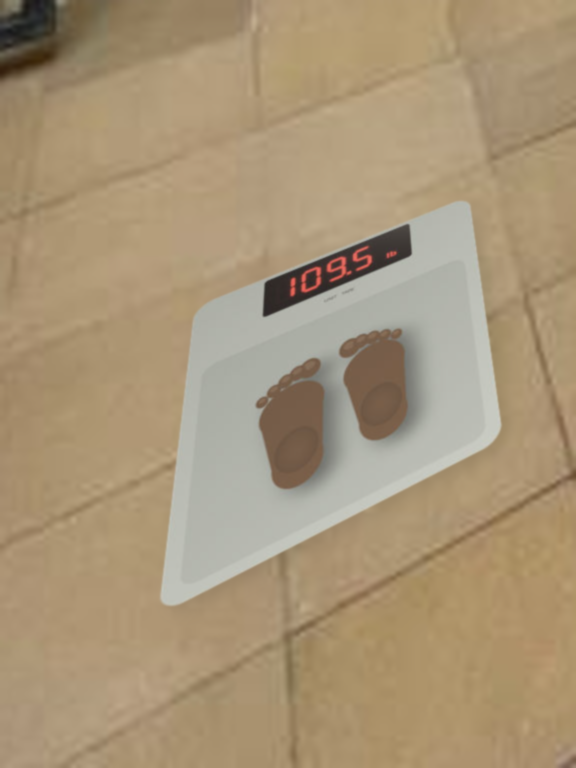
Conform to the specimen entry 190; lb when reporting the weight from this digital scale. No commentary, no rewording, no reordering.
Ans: 109.5; lb
